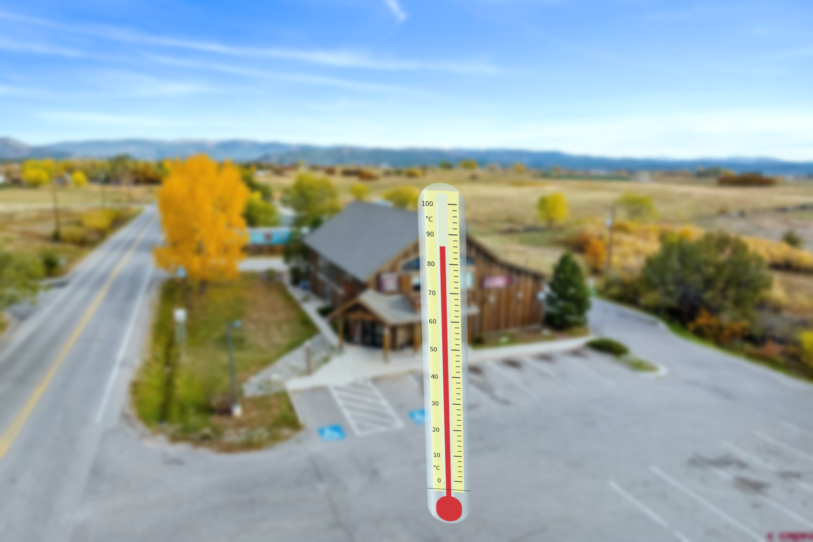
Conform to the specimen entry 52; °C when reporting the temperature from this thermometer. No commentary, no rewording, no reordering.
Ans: 86; °C
